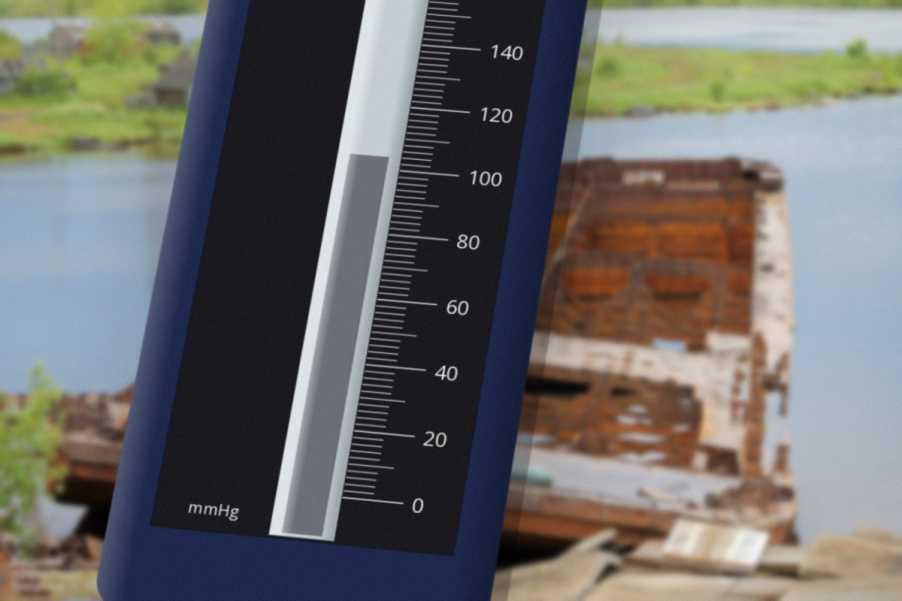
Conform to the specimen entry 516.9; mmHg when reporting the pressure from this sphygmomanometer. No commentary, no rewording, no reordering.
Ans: 104; mmHg
